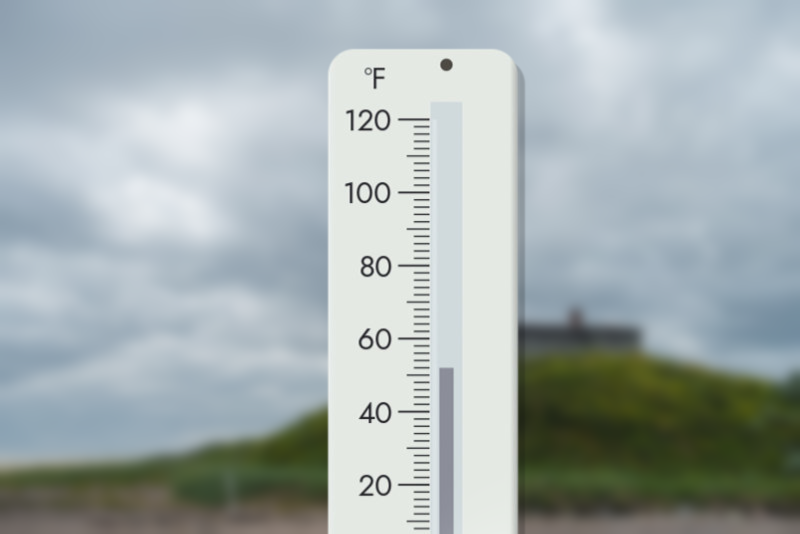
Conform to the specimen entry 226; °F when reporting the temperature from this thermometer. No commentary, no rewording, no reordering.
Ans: 52; °F
